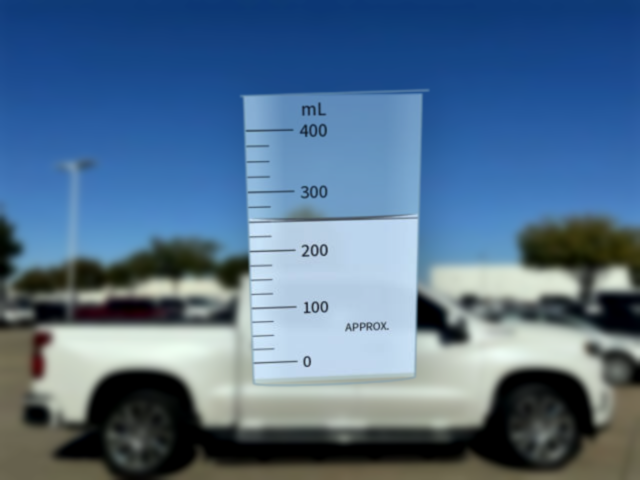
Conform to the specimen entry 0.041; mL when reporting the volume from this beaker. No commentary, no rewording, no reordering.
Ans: 250; mL
